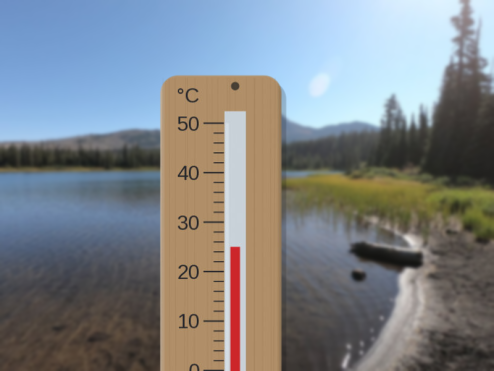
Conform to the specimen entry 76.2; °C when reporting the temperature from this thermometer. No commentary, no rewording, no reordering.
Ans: 25; °C
